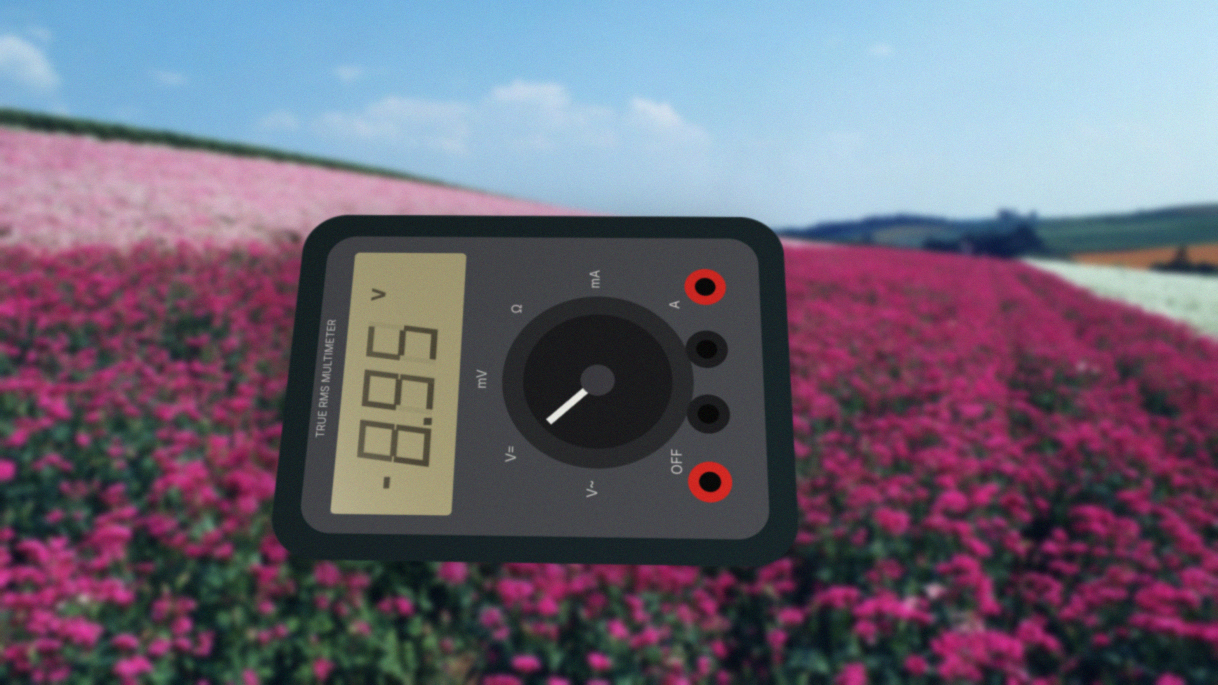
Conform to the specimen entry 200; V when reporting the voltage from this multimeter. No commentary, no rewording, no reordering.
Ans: -8.95; V
